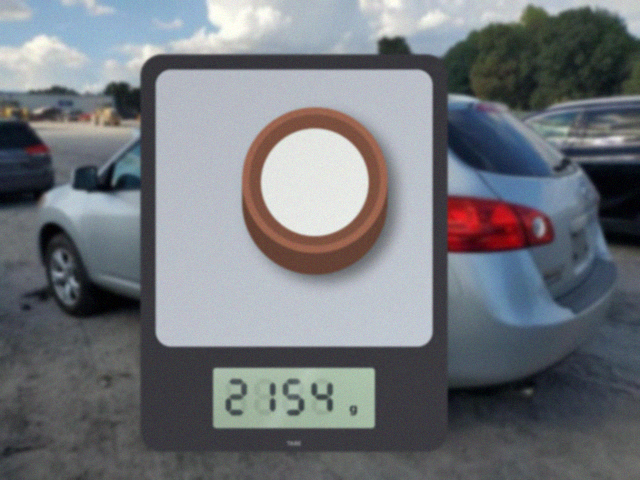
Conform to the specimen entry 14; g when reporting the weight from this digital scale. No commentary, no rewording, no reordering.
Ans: 2154; g
